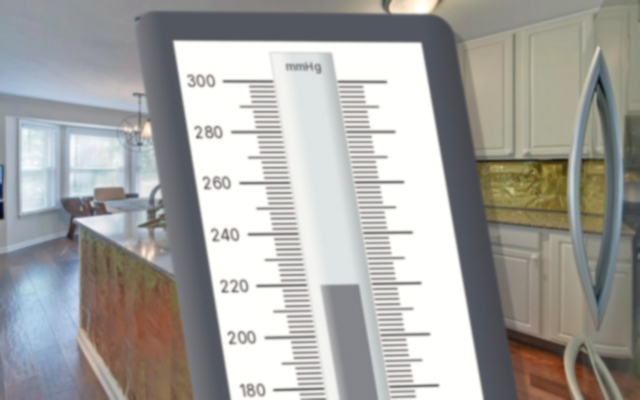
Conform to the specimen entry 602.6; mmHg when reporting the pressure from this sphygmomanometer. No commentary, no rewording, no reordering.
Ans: 220; mmHg
